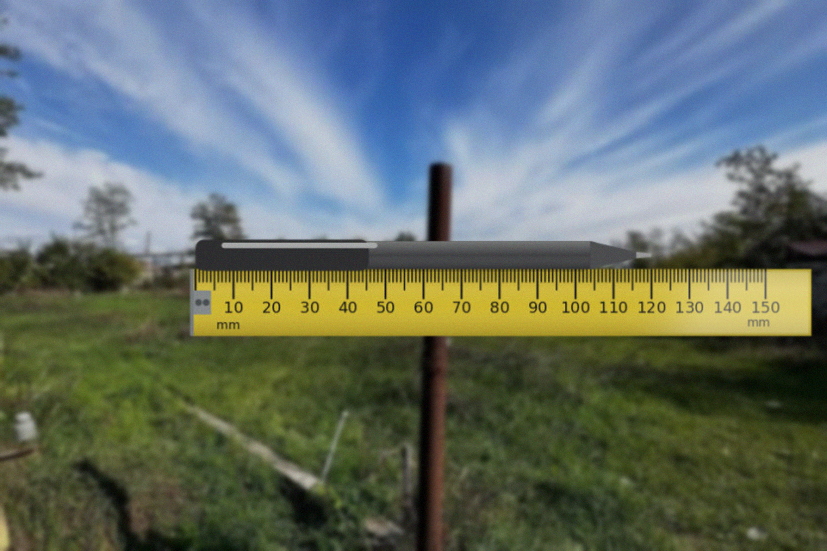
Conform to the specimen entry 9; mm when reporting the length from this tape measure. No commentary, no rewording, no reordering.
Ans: 120; mm
